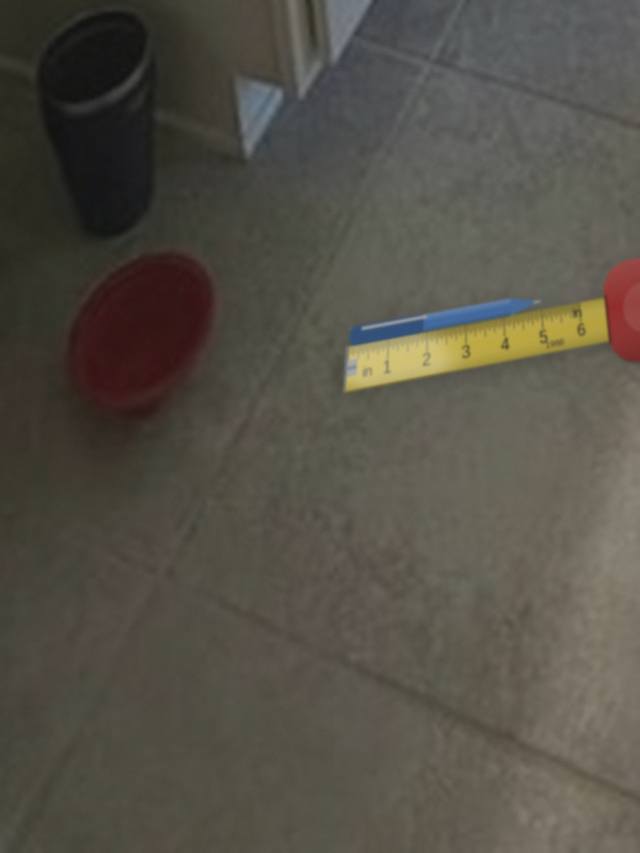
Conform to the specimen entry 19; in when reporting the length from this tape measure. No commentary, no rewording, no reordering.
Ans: 5; in
